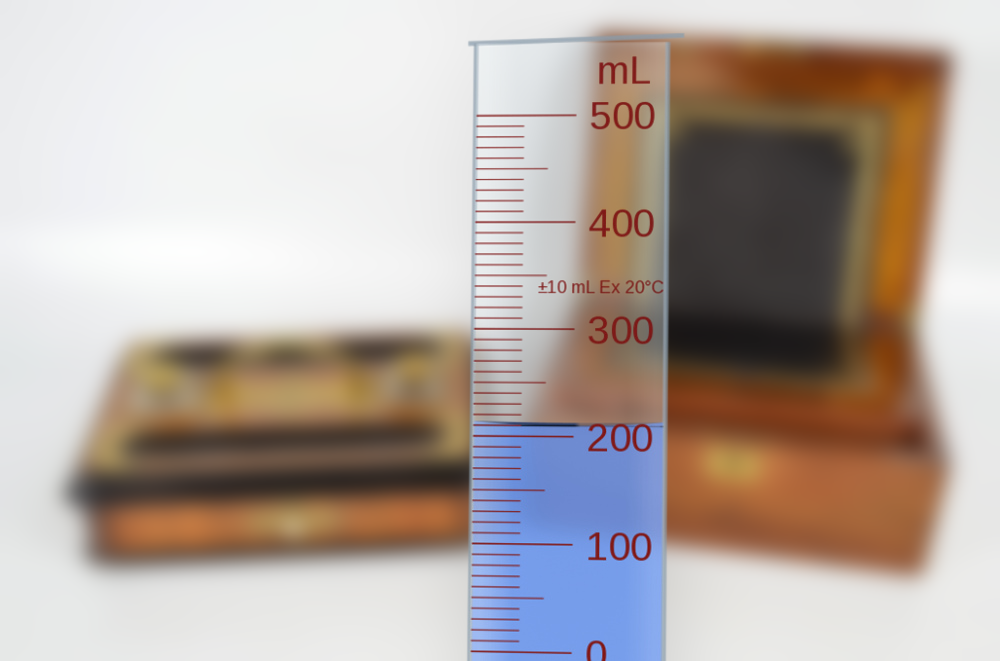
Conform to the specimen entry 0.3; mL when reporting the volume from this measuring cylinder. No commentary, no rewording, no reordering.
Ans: 210; mL
